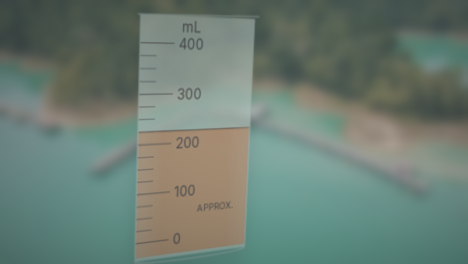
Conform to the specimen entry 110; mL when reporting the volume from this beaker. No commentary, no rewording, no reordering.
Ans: 225; mL
